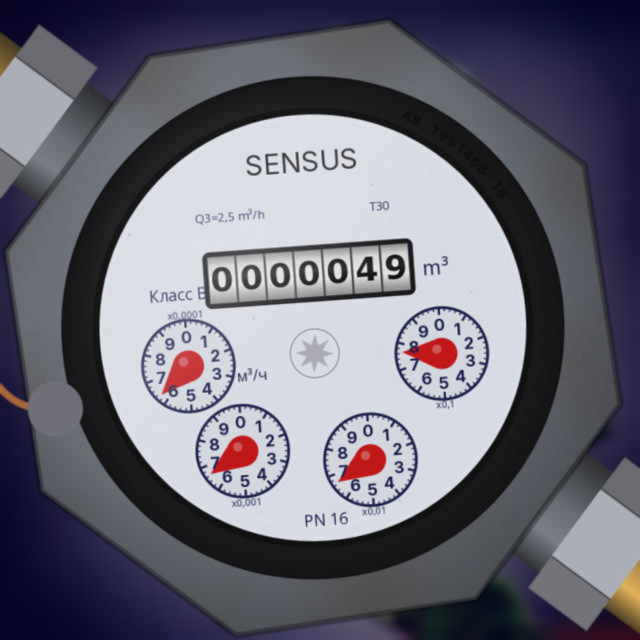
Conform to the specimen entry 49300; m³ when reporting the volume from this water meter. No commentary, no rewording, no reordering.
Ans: 49.7666; m³
